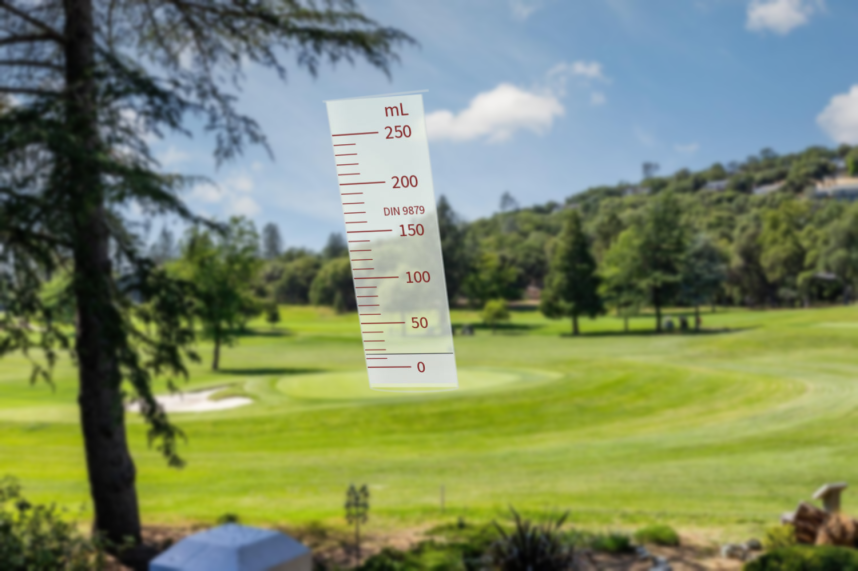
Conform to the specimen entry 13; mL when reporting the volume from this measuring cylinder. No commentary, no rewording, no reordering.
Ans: 15; mL
